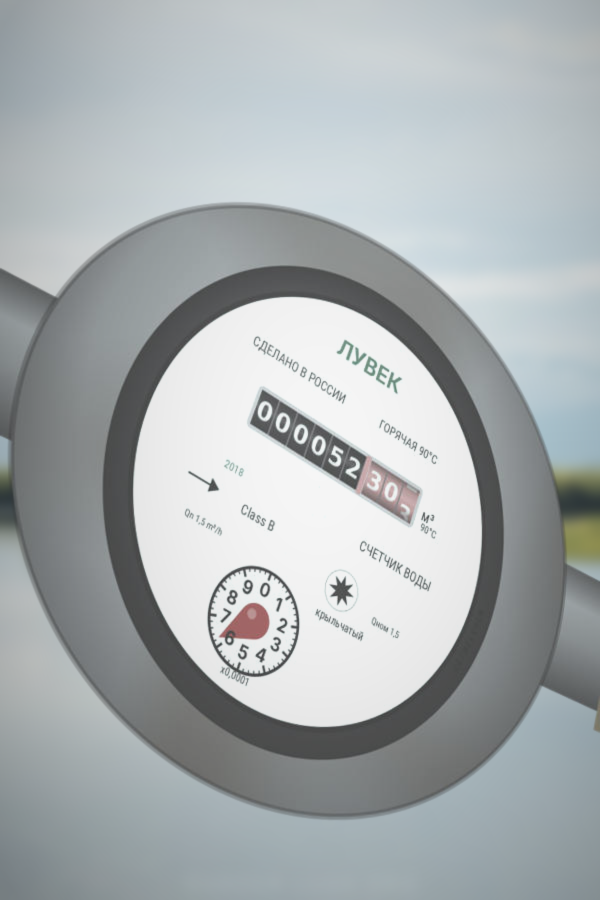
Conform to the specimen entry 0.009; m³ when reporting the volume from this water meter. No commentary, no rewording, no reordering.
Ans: 52.3026; m³
